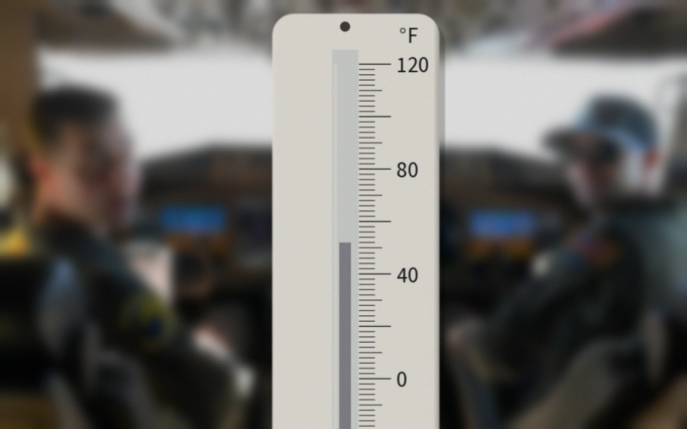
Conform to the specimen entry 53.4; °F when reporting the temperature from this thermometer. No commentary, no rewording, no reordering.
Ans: 52; °F
